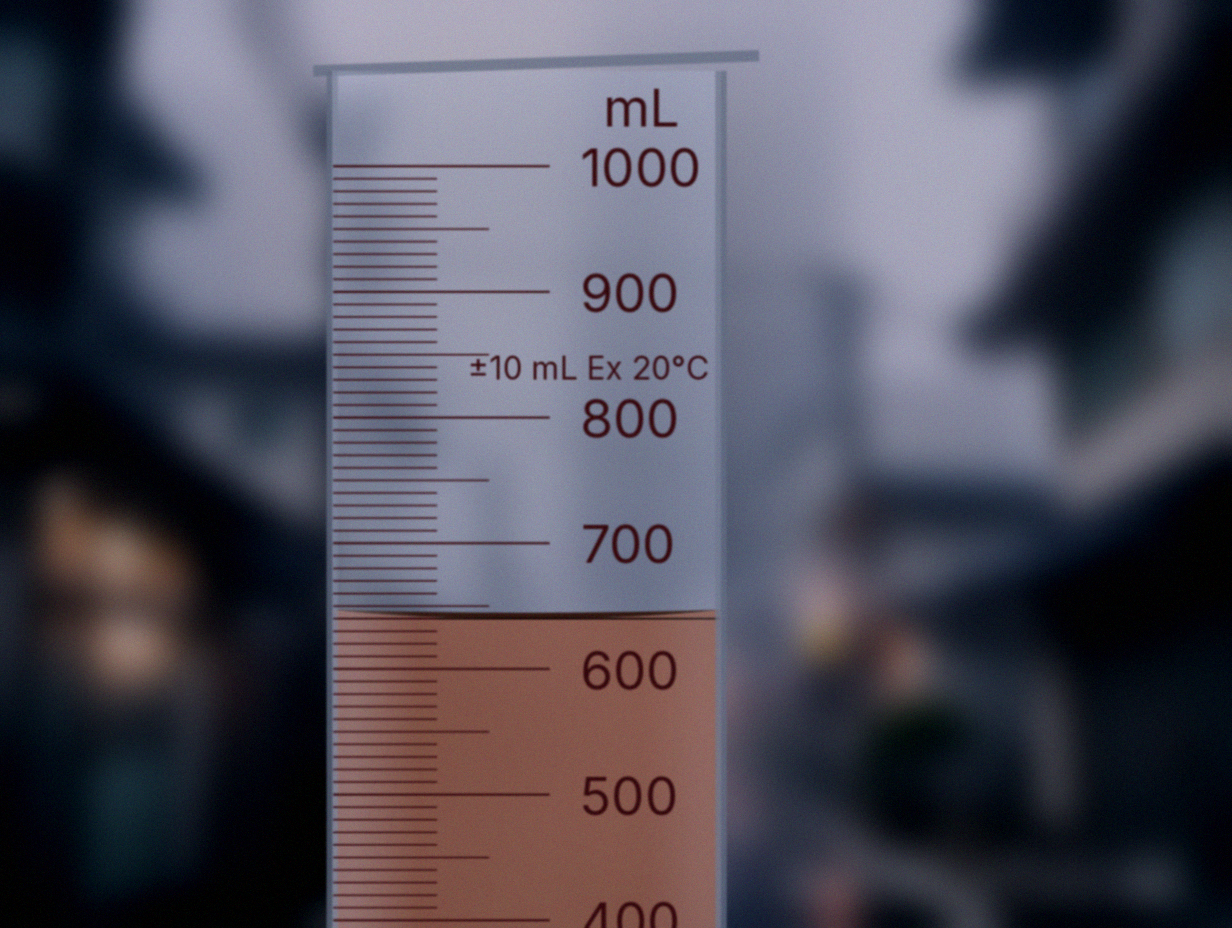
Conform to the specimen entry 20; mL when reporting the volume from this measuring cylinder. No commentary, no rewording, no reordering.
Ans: 640; mL
